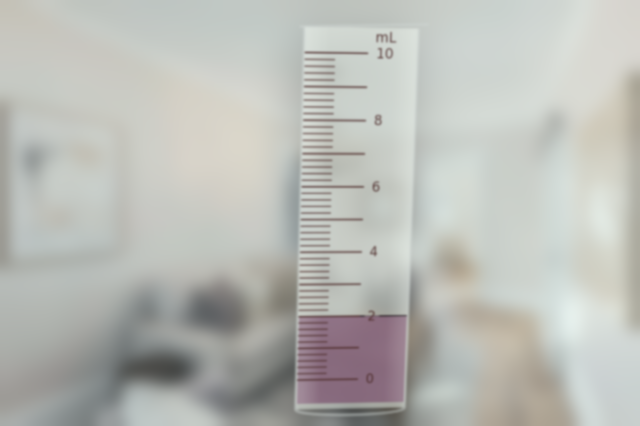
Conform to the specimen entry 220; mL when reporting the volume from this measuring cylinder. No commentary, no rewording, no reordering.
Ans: 2; mL
